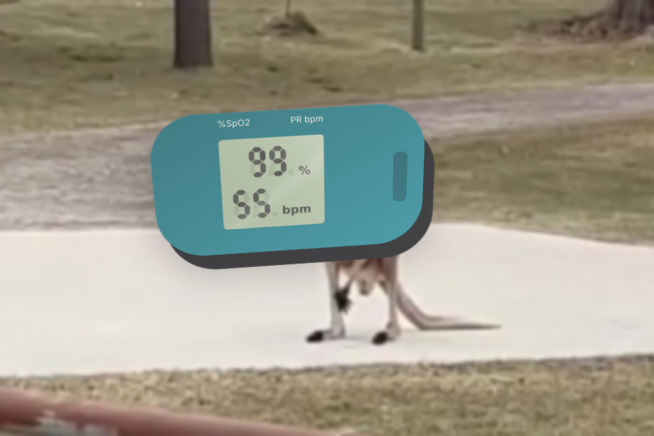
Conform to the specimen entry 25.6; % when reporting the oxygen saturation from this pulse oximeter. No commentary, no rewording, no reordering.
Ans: 99; %
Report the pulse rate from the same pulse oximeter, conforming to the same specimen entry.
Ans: 55; bpm
